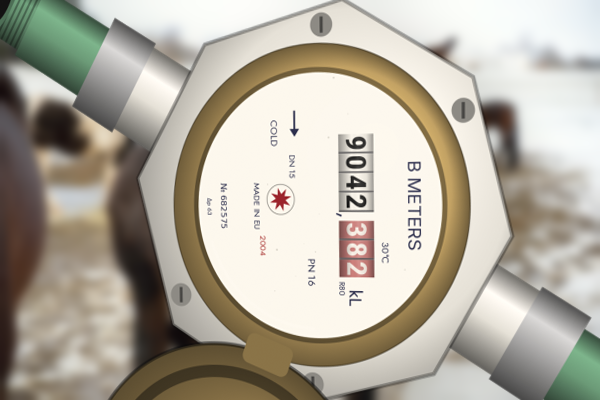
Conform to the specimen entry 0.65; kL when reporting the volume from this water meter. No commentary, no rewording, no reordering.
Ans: 9042.382; kL
